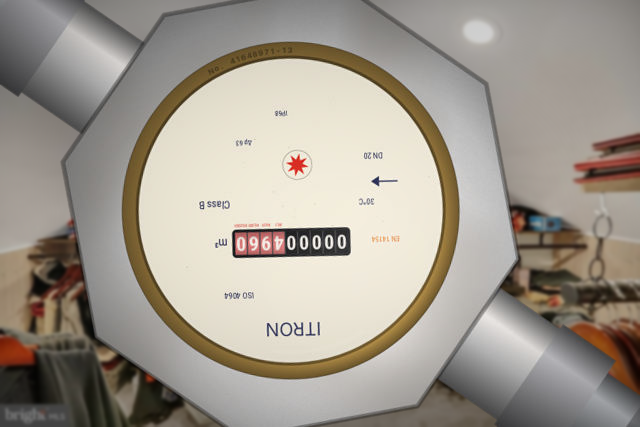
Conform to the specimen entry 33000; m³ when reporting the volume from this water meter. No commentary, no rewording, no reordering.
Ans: 0.4960; m³
